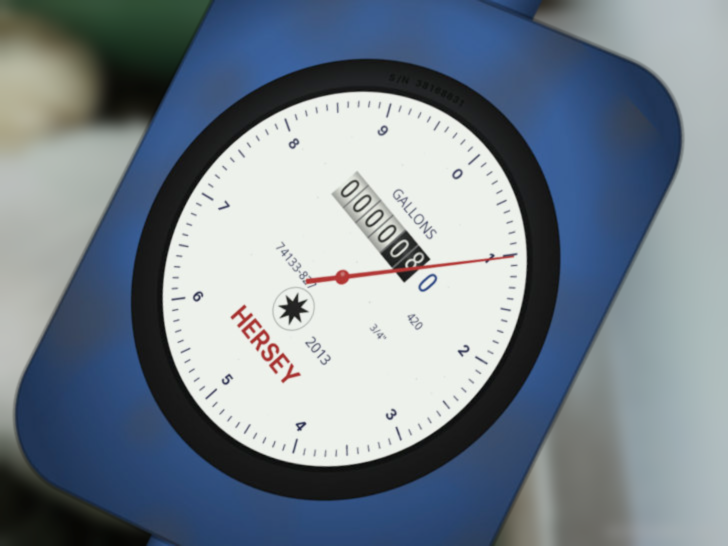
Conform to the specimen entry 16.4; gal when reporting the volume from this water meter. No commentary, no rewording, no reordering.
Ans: 81.0; gal
